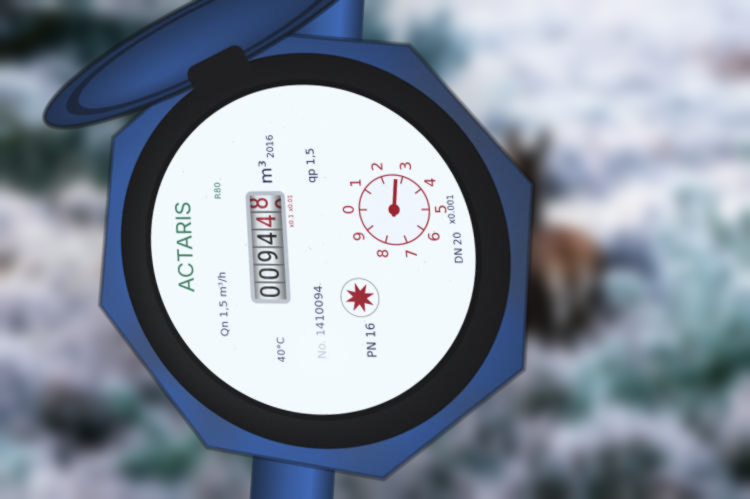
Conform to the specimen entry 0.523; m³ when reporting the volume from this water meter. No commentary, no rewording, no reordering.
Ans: 94.482; m³
